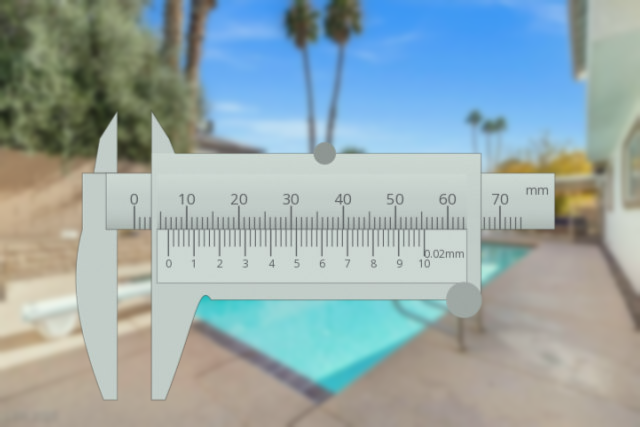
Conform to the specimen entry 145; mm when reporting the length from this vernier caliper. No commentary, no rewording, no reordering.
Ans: 6.5; mm
